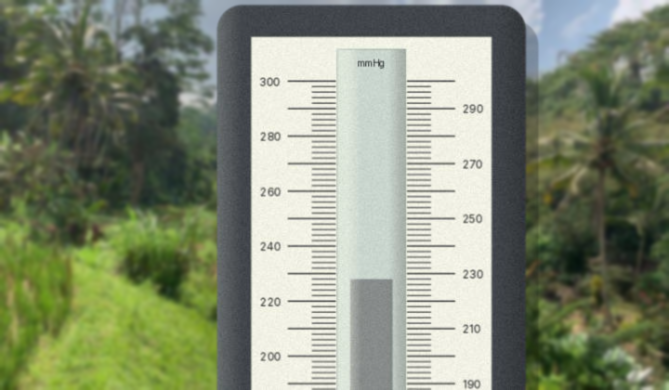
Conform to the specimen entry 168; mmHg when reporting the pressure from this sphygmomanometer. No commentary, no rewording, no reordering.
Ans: 228; mmHg
